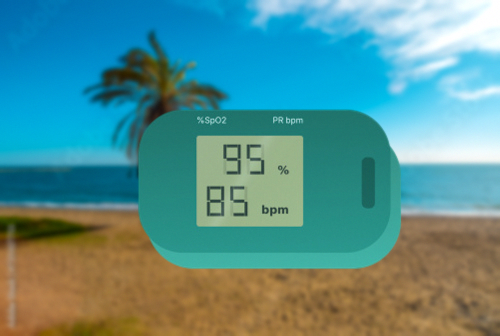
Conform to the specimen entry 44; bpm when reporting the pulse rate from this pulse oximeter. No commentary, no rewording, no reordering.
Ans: 85; bpm
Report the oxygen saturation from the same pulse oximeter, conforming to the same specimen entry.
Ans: 95; %
